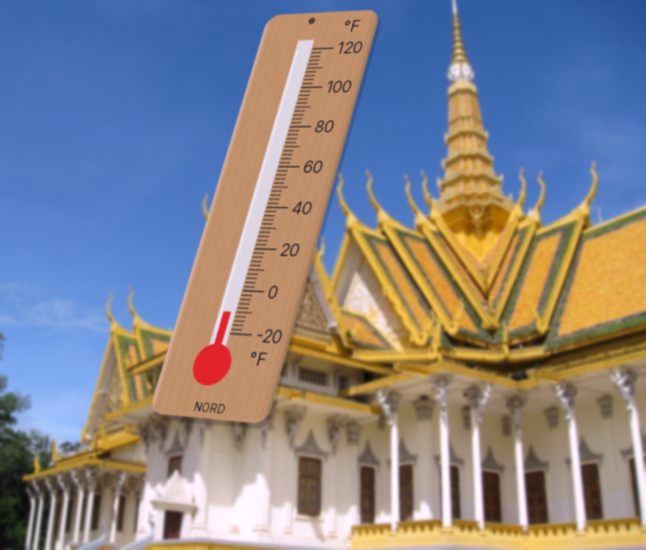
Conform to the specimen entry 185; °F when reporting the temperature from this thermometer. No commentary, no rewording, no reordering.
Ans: -10; °F
